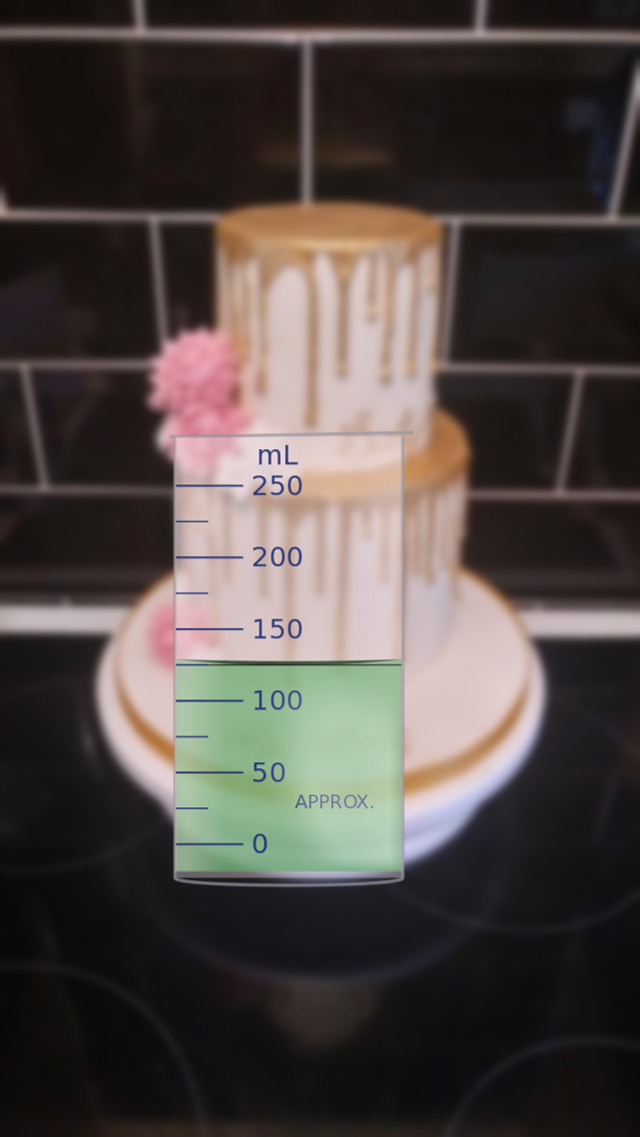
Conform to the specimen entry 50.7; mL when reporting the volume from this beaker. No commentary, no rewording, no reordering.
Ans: 125; mL
